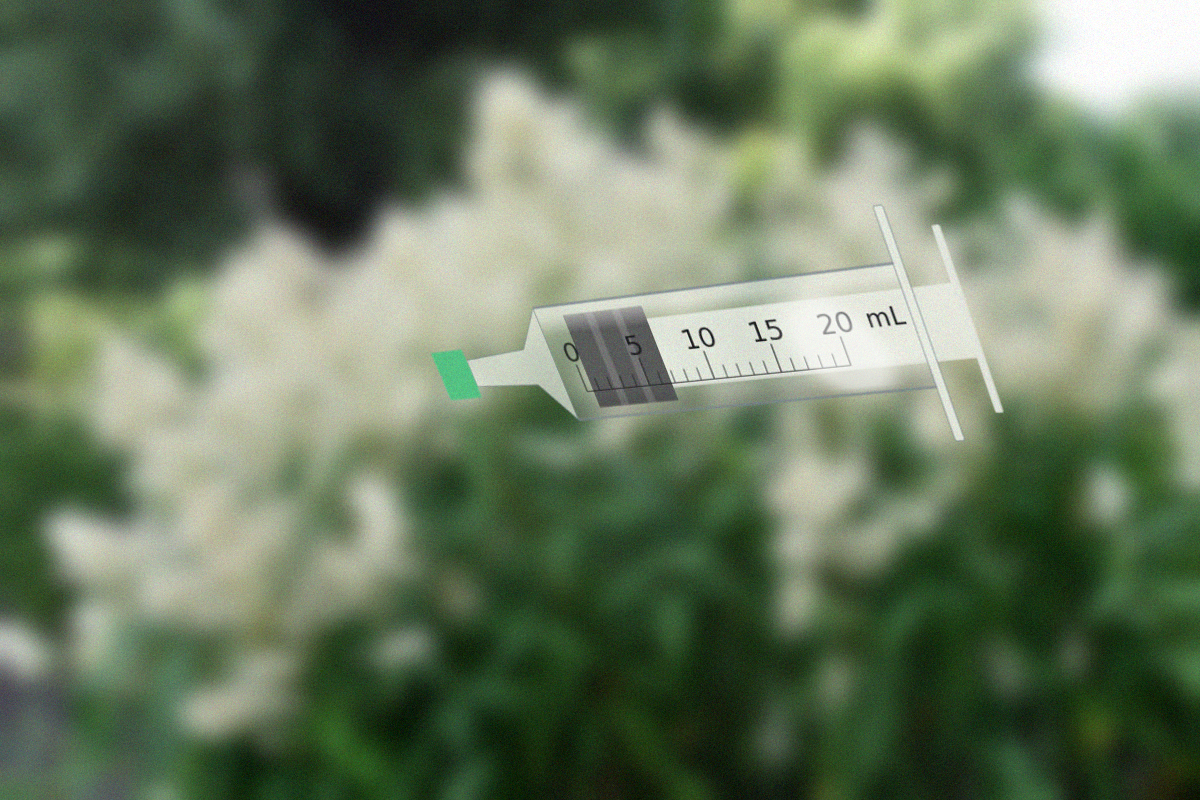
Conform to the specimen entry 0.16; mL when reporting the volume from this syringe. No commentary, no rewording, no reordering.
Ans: 0.5; mL
